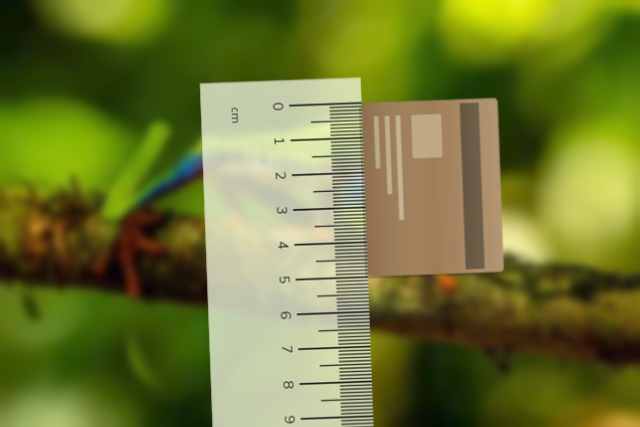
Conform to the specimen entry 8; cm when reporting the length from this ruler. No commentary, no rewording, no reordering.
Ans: 5; cm
